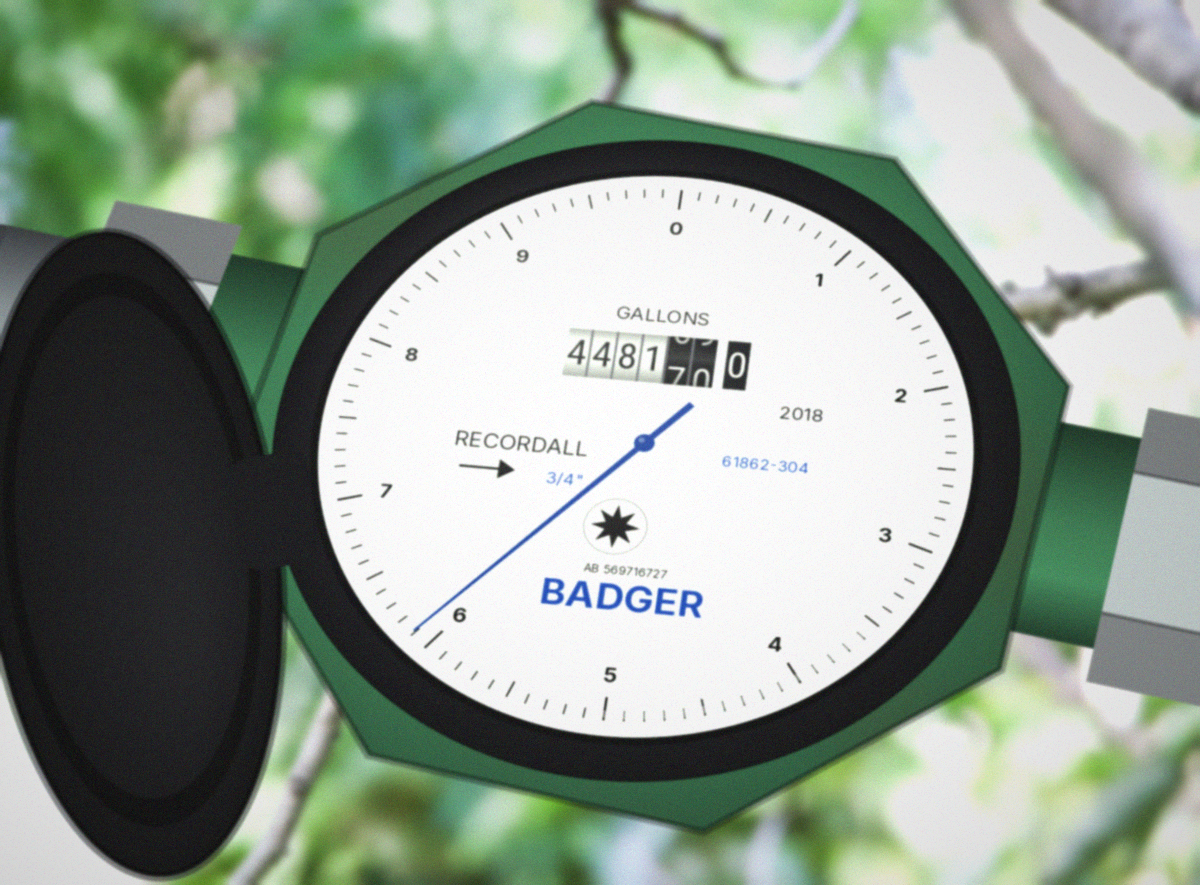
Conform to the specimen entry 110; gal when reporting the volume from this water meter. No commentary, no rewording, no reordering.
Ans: 4481696.1; gal
